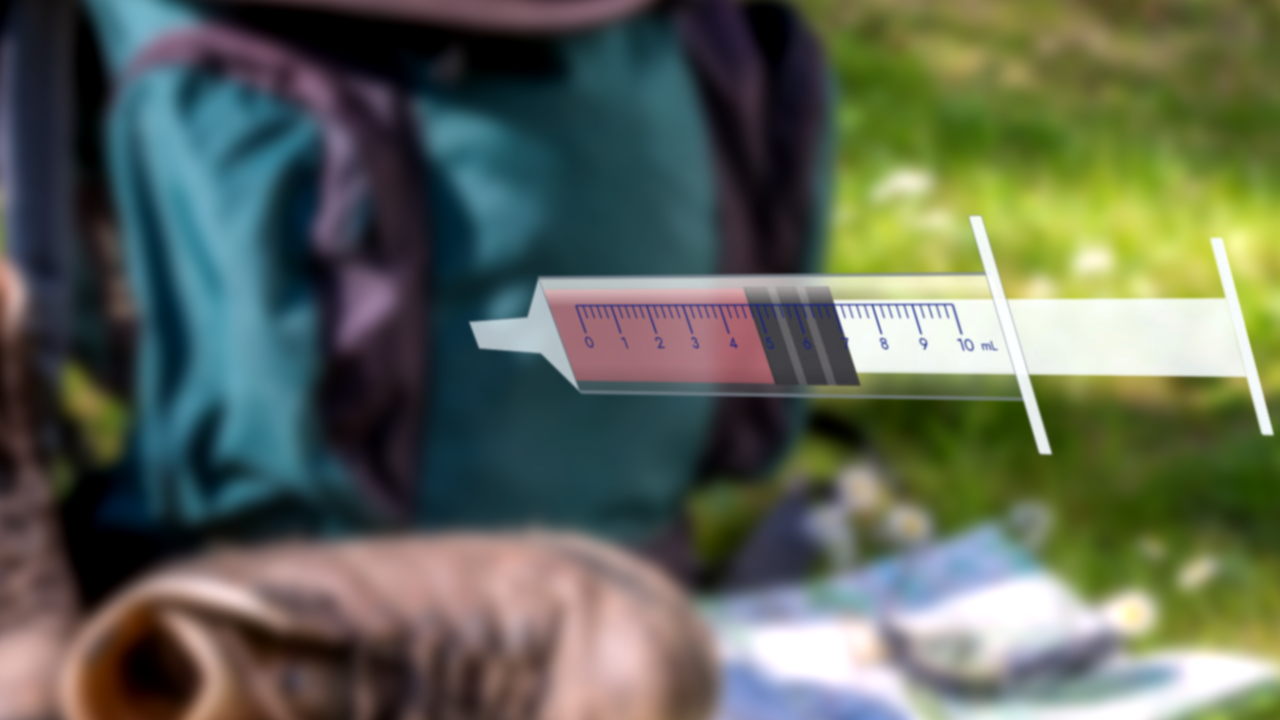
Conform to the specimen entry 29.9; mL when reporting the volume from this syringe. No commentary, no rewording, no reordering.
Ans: 4.8; mL
